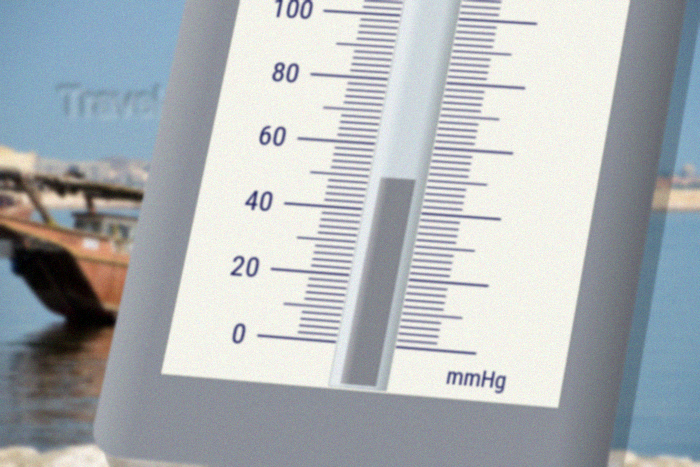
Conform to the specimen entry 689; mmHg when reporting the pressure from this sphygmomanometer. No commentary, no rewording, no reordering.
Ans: 50; mmHg
